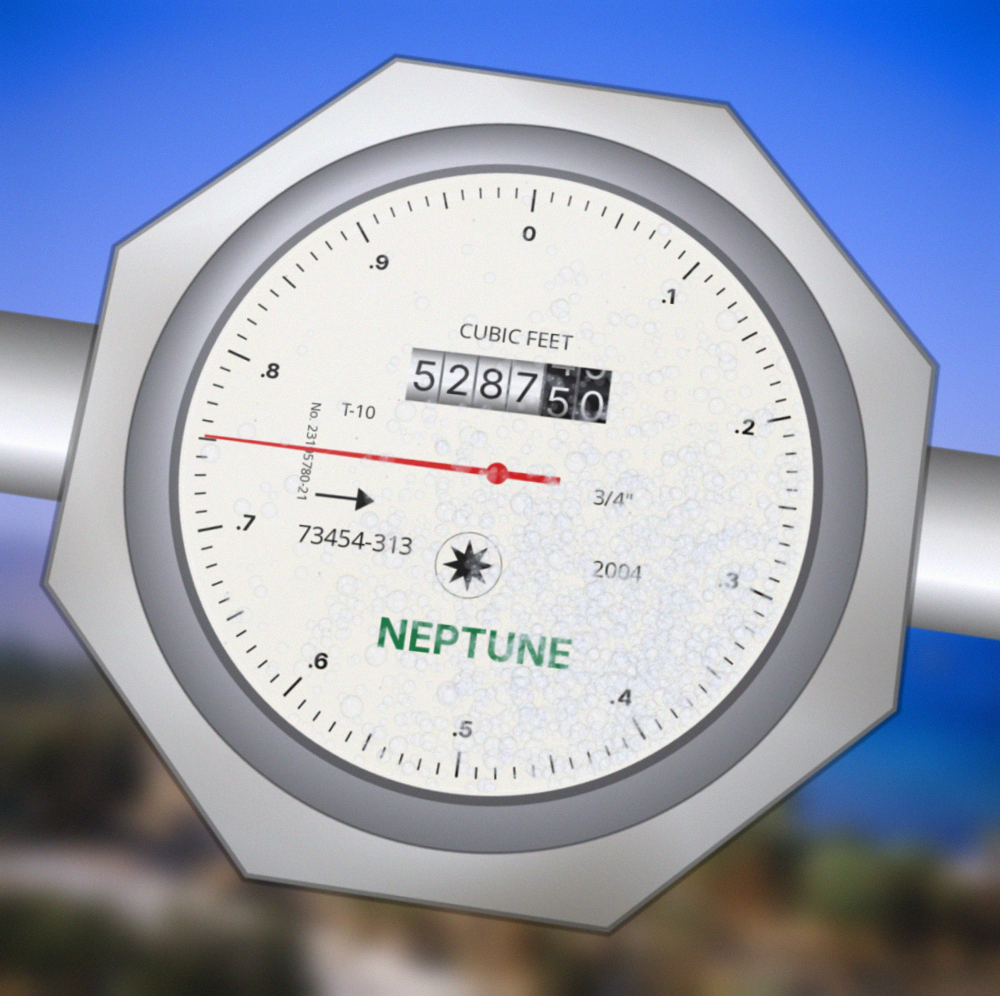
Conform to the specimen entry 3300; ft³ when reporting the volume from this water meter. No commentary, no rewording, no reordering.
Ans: 528749.75; ft³
